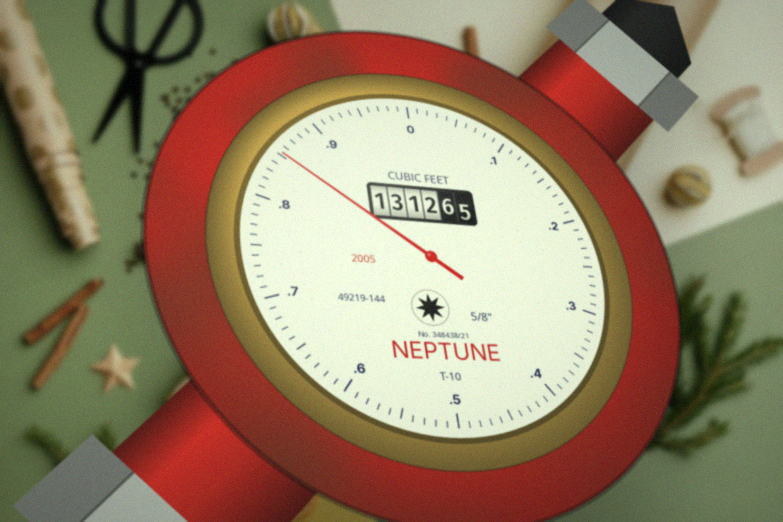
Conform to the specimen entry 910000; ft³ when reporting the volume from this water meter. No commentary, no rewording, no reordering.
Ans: 131264.85; ft³
